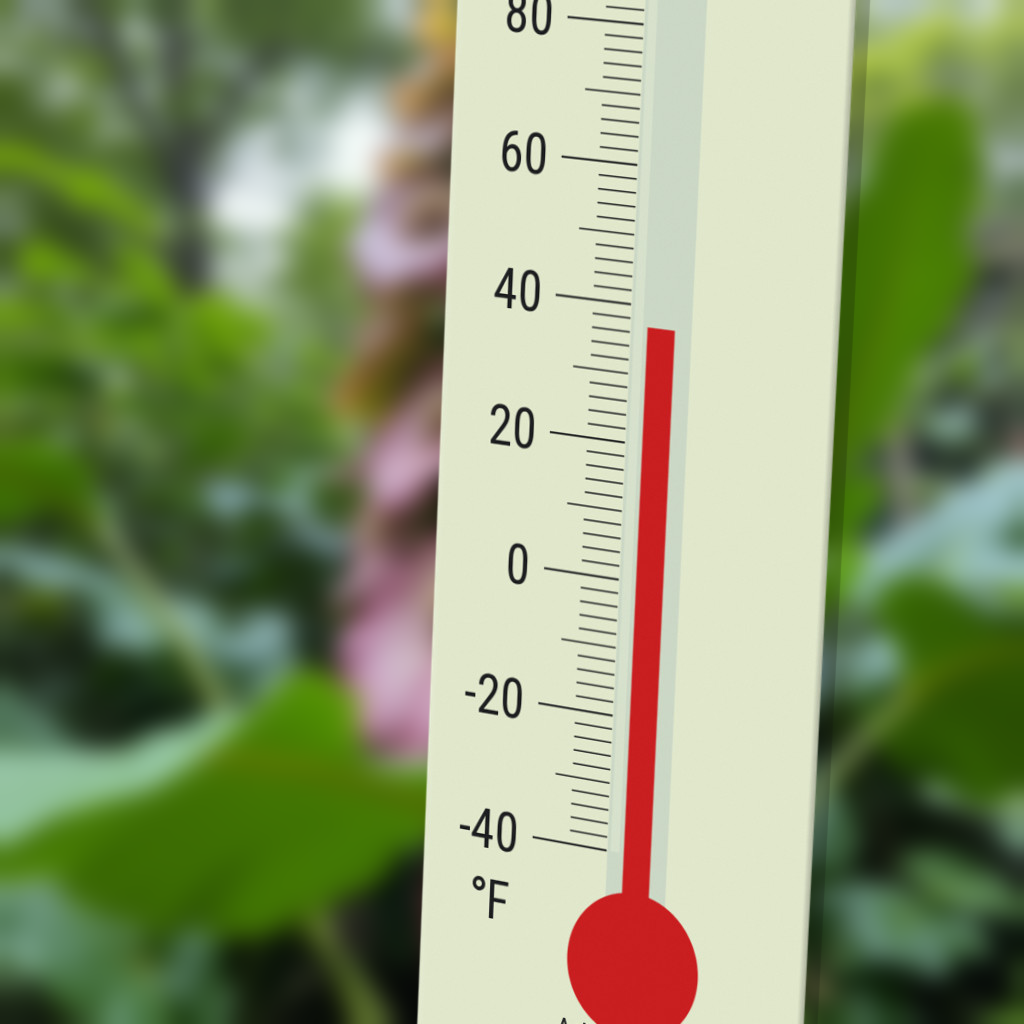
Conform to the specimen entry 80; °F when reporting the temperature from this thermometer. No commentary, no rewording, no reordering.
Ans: 37; °F
